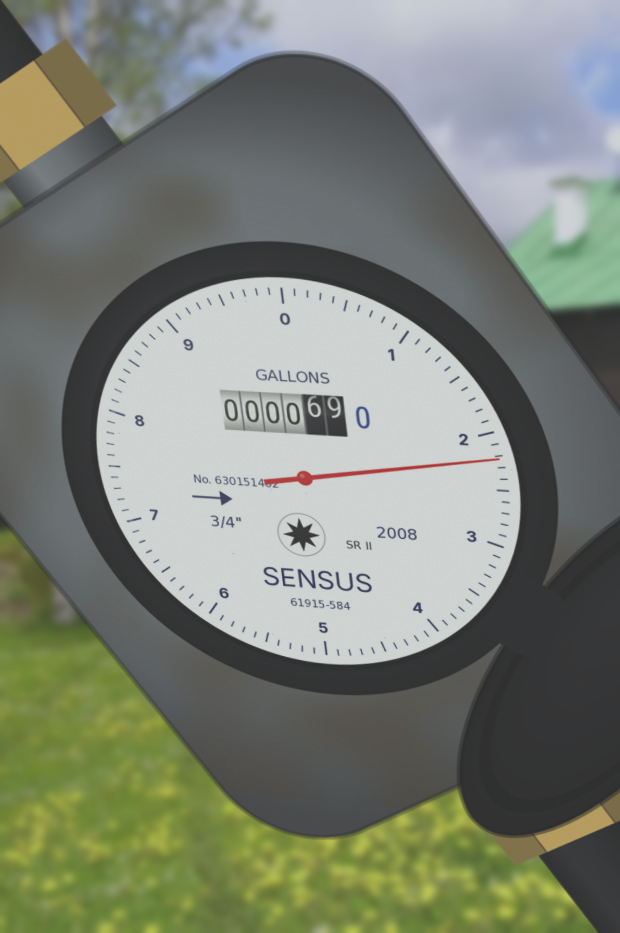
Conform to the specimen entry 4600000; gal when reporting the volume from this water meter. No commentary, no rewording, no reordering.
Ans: 692.2; gal
